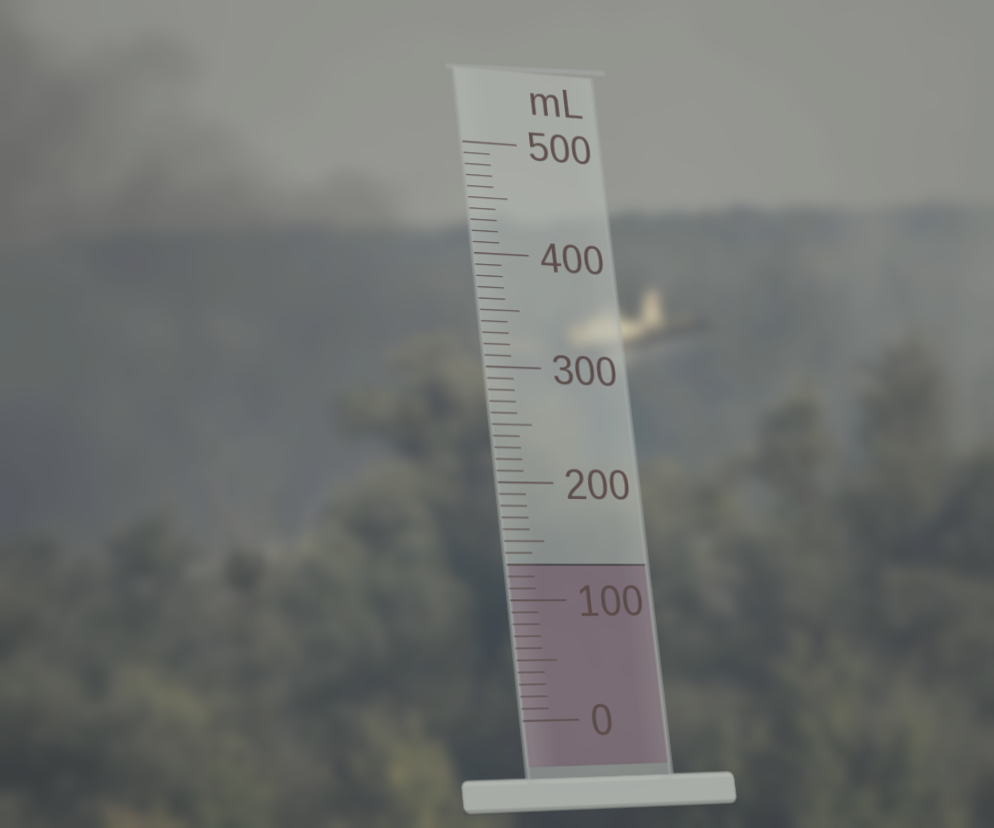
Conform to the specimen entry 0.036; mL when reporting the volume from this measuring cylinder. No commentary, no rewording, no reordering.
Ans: 130; mL
